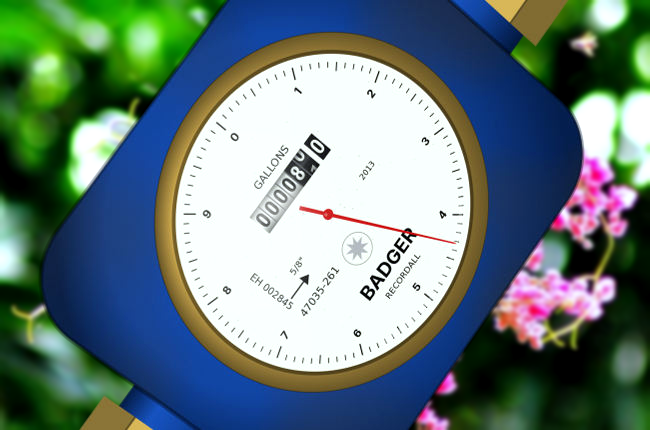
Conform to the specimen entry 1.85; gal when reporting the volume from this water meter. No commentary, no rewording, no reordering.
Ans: 804.3; gal
